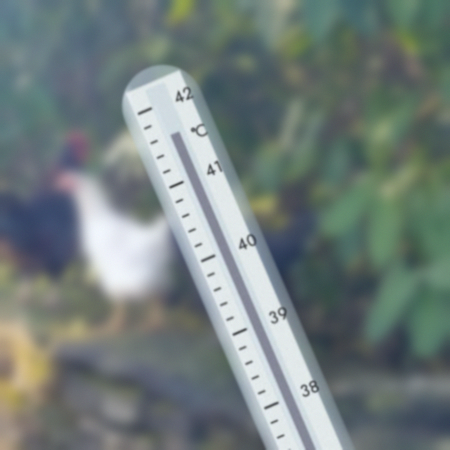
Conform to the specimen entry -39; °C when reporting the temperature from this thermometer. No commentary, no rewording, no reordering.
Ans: 41.6; °C
